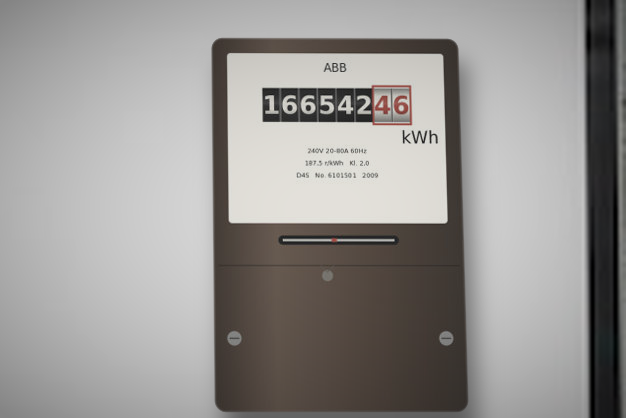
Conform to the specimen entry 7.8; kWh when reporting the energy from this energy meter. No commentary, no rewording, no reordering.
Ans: 166542.46; kWh
